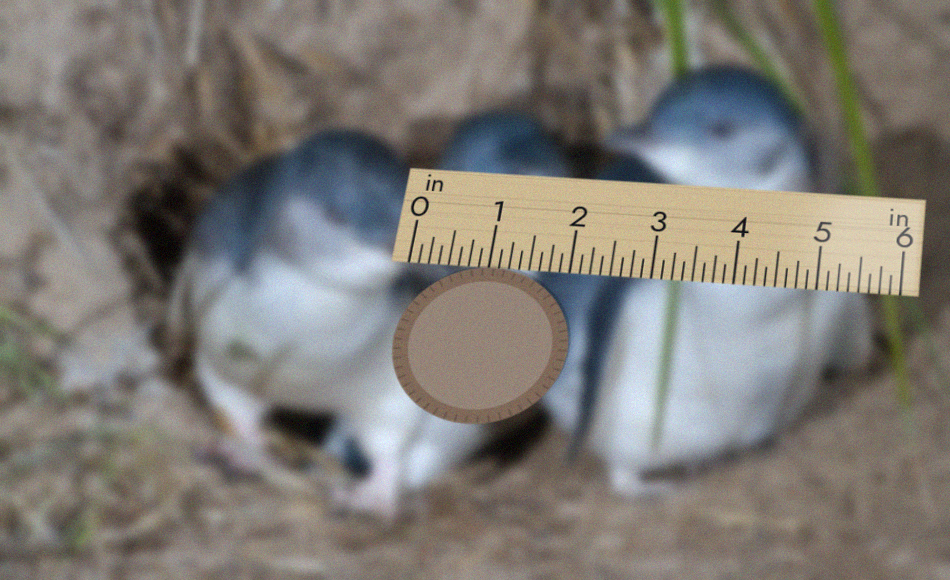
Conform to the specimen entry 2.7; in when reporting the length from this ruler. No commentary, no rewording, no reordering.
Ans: 2.125; in
